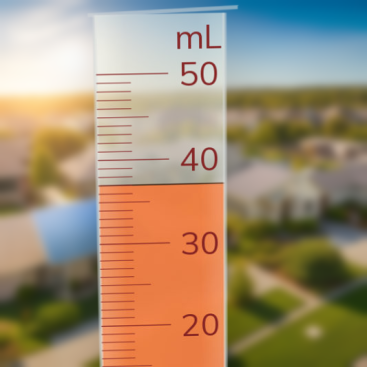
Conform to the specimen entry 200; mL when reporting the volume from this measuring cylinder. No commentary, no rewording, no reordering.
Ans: 37; mL
